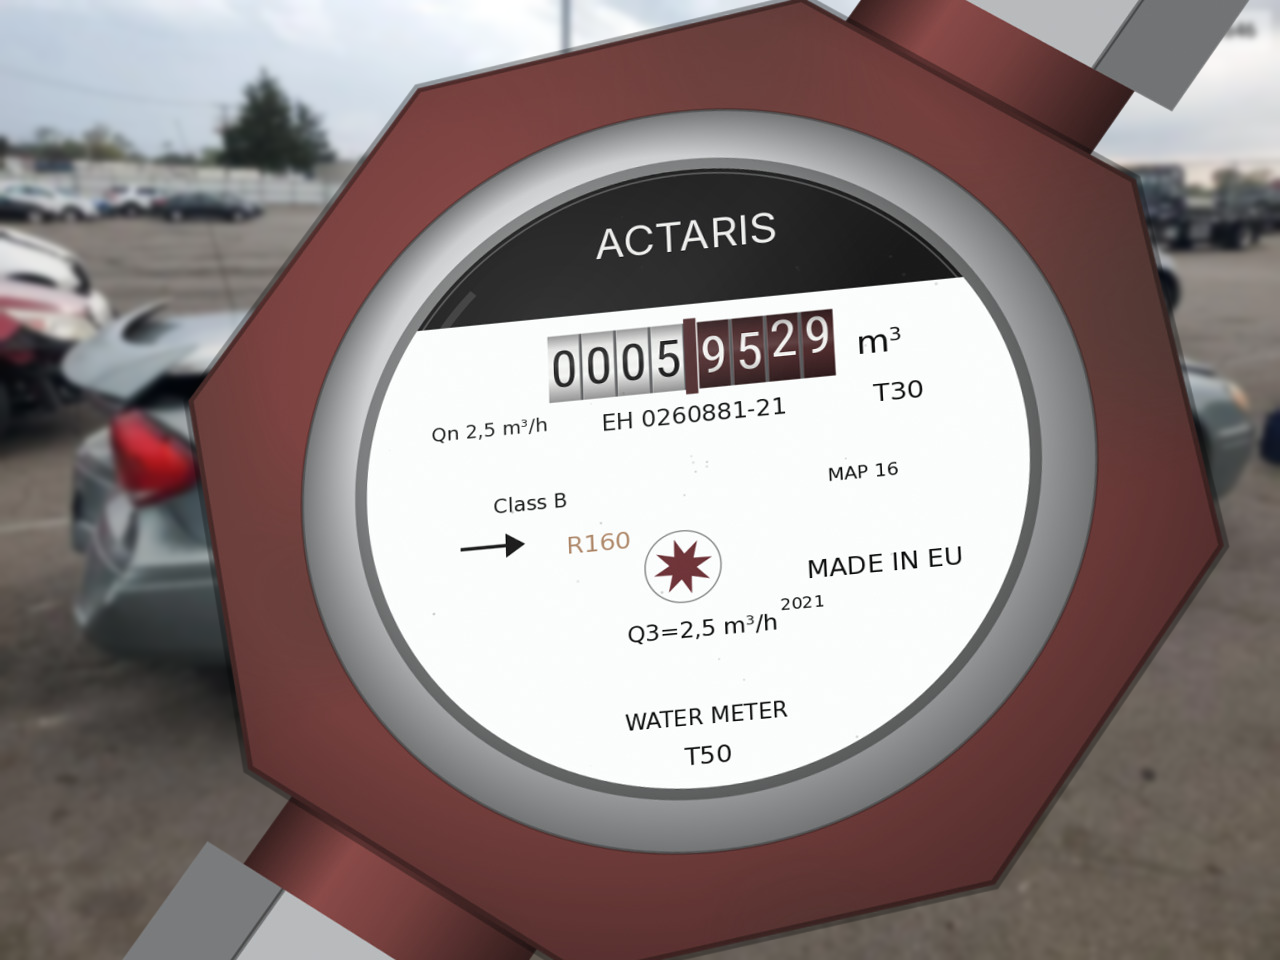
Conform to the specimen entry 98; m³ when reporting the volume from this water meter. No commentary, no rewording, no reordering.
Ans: 5.9529; m³
